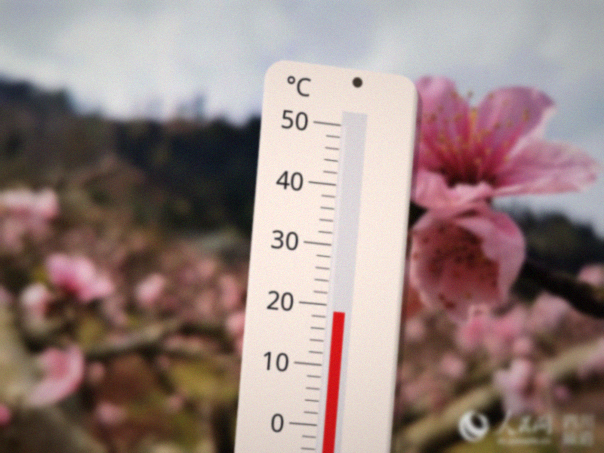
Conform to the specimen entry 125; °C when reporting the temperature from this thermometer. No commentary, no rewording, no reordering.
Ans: 19; °C
